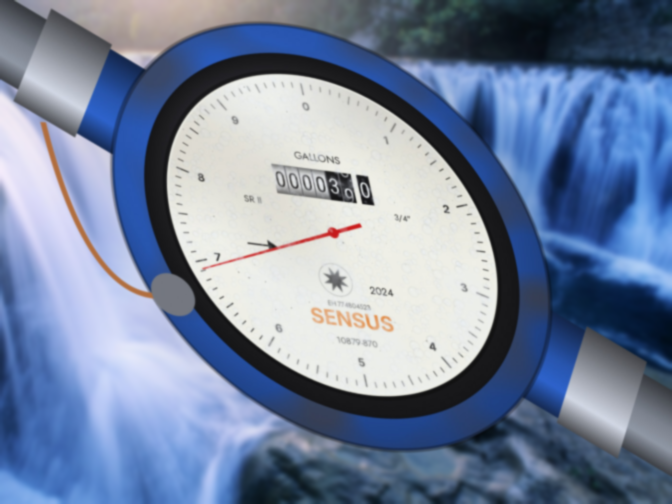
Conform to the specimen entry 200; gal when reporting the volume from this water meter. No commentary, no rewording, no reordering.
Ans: 386.9; gal
